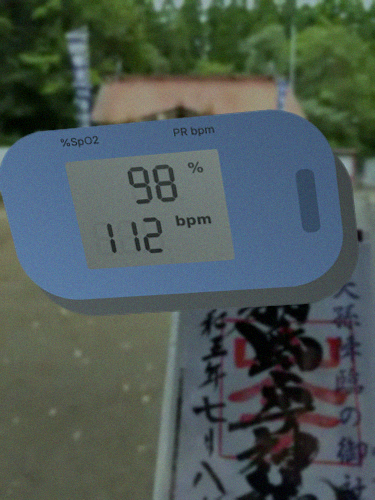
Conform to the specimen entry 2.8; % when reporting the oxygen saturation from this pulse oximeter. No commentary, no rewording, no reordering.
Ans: 98; %
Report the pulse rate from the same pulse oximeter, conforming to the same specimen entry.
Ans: 112; bpm
